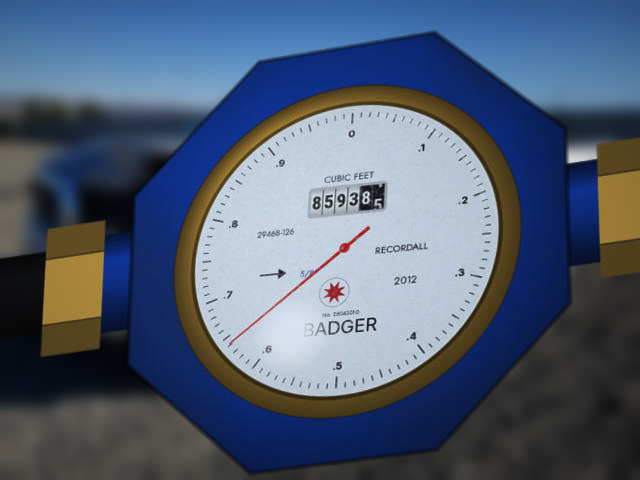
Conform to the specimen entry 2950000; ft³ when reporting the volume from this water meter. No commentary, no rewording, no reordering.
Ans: 859384.64; ft³
